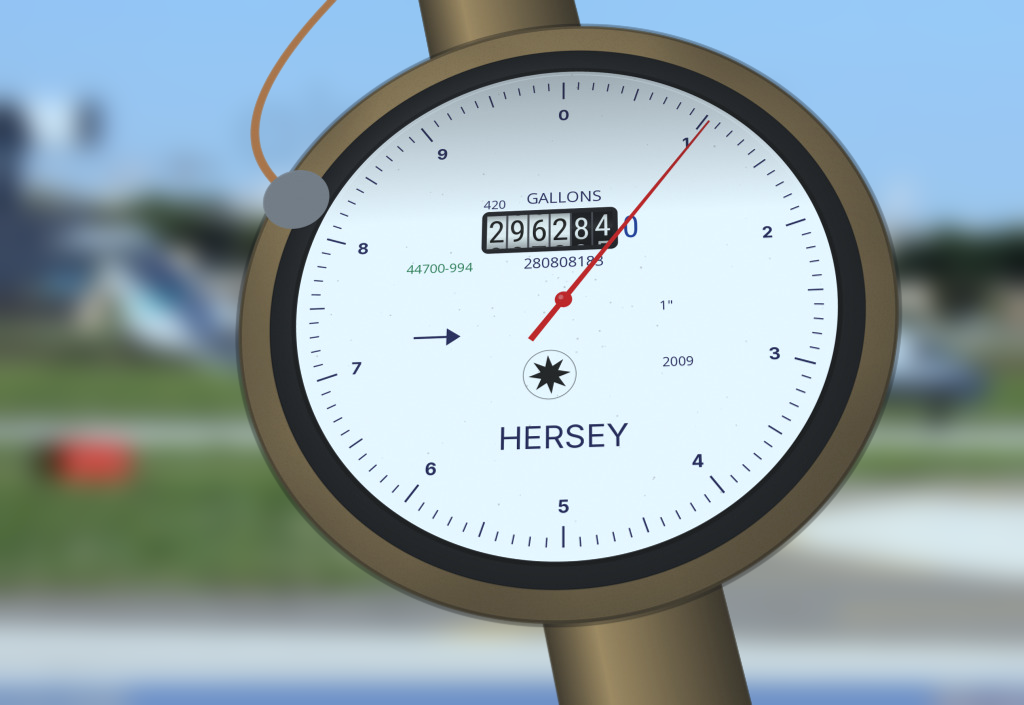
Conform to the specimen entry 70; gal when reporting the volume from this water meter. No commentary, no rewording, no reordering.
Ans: 2962841.0; gal
